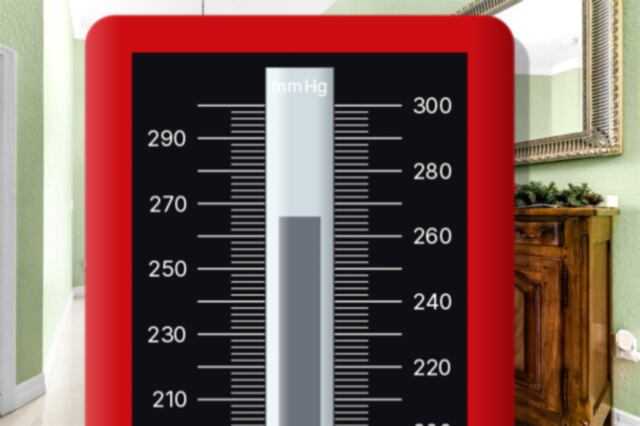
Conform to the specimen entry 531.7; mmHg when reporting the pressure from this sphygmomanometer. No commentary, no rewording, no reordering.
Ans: 266; mmHg
